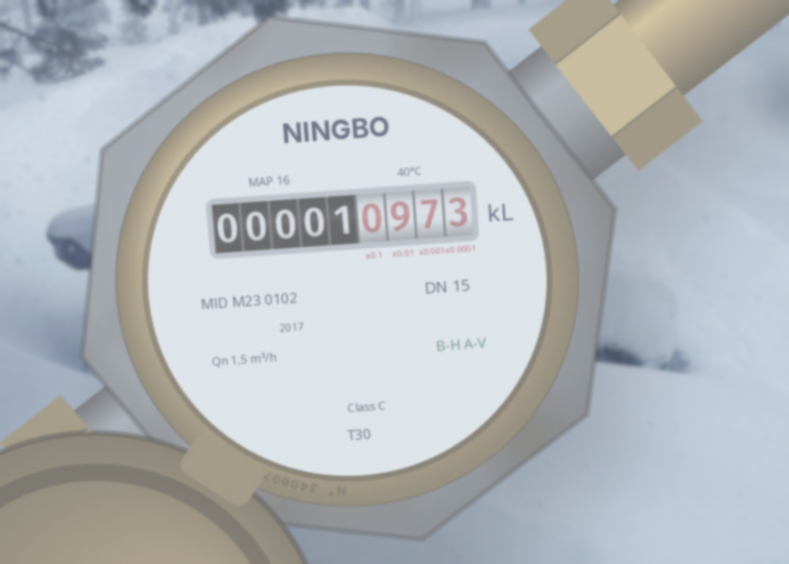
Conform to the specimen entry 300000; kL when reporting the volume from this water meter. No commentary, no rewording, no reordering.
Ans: 1.0973; kL
